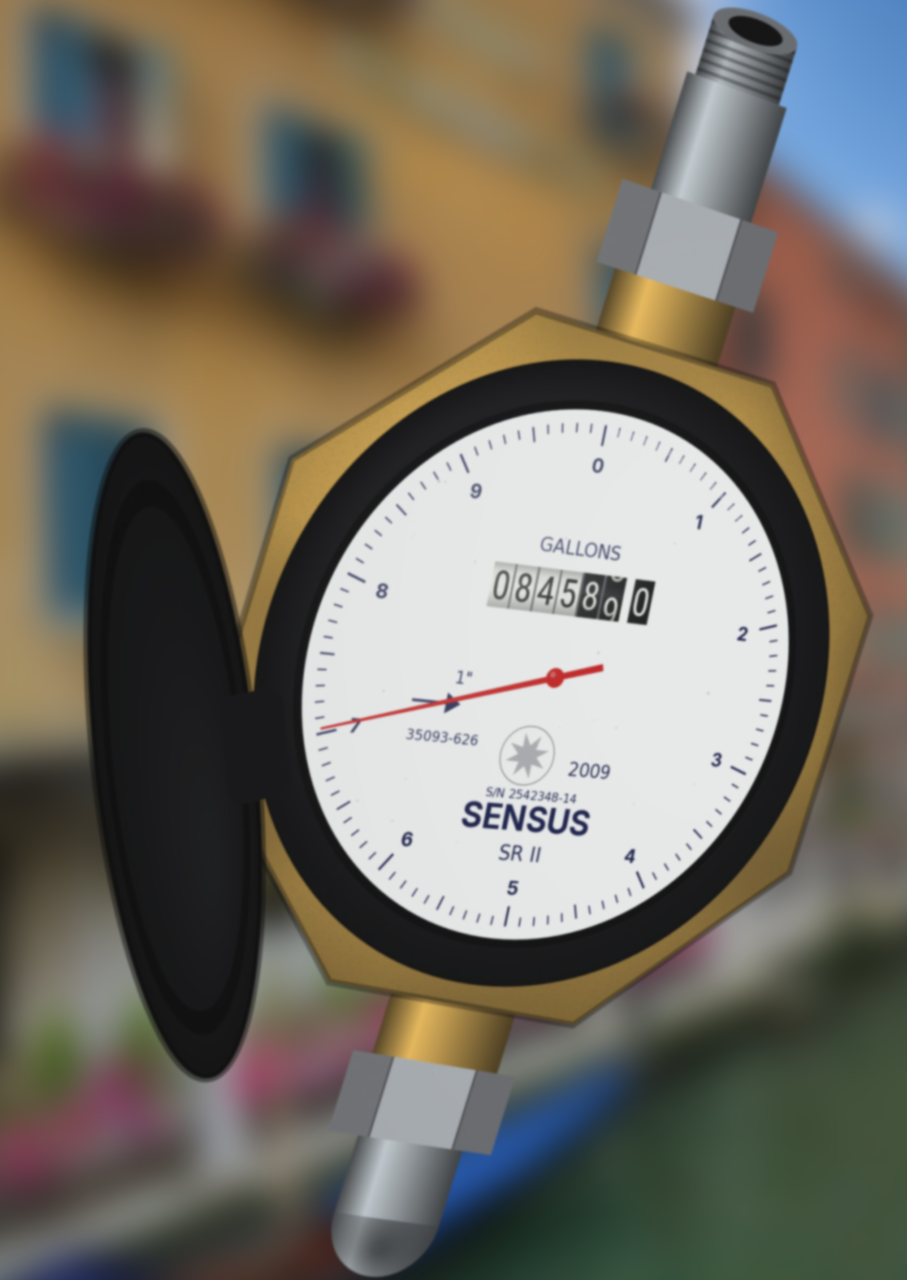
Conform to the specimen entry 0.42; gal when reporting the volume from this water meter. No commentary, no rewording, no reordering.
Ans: 845887.0; gal
